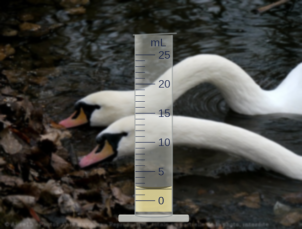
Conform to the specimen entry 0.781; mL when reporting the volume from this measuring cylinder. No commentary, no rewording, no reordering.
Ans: 2; mL
